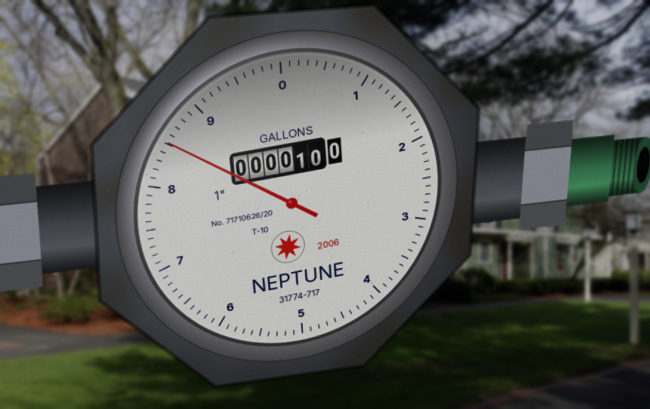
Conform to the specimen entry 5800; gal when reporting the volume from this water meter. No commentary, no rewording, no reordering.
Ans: 98.5; gal
